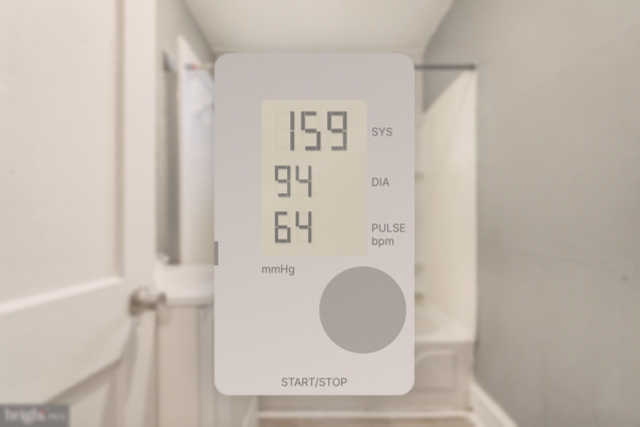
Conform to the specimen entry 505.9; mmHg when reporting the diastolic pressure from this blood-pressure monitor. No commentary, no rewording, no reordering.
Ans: 94; mmHg
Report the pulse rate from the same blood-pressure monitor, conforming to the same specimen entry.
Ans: 64; bpm
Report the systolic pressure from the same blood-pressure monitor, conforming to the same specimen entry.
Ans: 159; mmHg
